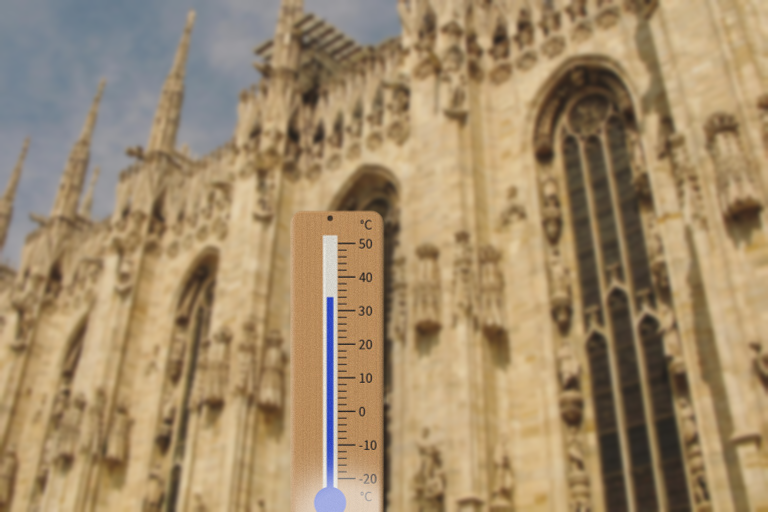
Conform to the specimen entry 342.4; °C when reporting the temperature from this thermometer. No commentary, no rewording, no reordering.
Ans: 34; °C
